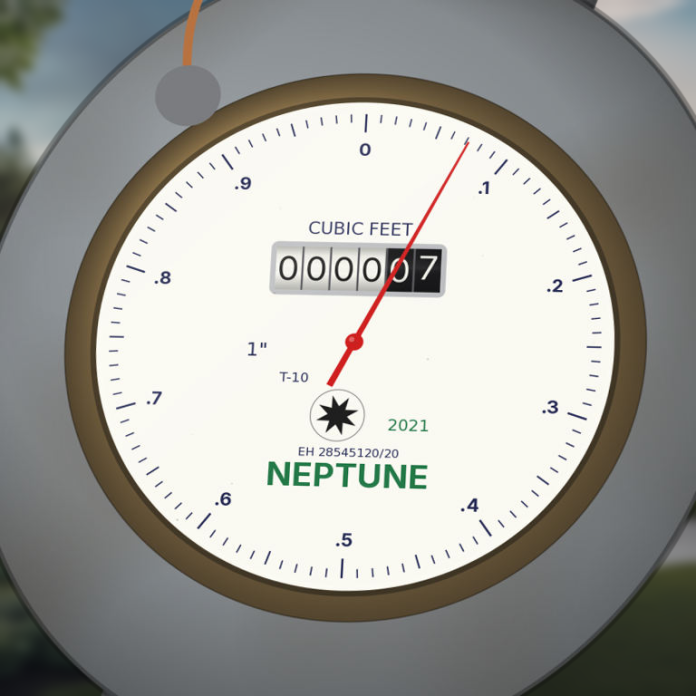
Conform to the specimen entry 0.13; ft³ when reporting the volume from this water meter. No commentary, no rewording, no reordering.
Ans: 7.07; ft³
